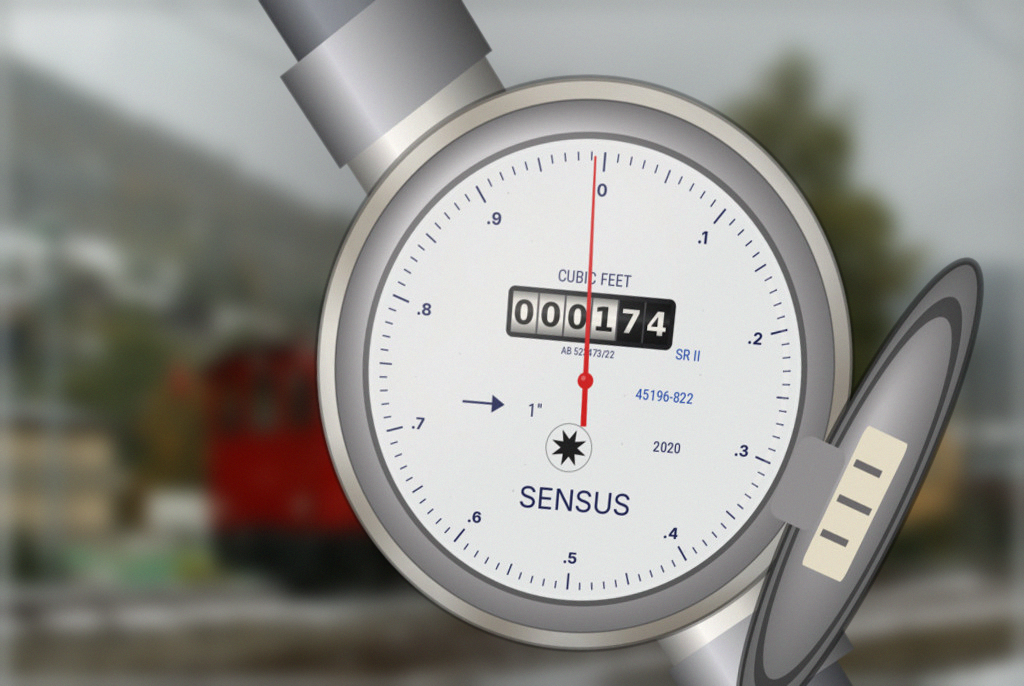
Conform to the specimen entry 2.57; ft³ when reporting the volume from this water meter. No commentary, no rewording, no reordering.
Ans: 173.99; ft³
